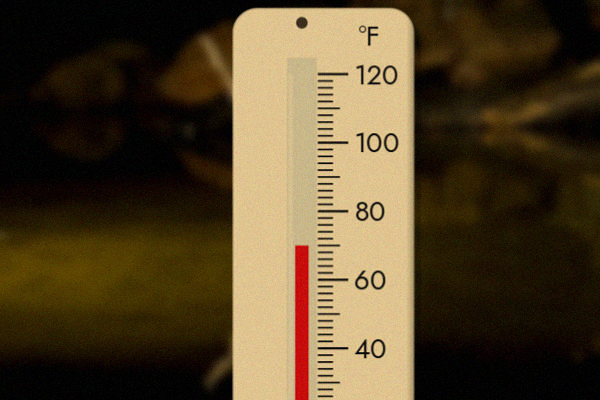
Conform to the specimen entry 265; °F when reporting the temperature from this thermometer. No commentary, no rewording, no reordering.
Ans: 70; °F
